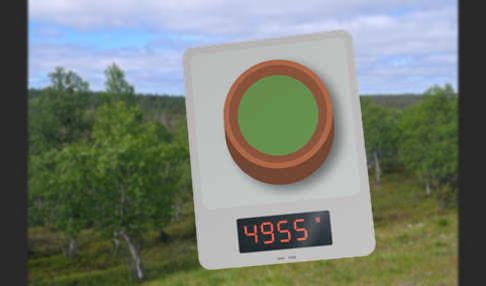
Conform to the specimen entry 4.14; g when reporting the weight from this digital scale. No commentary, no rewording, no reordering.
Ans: 4955; g
